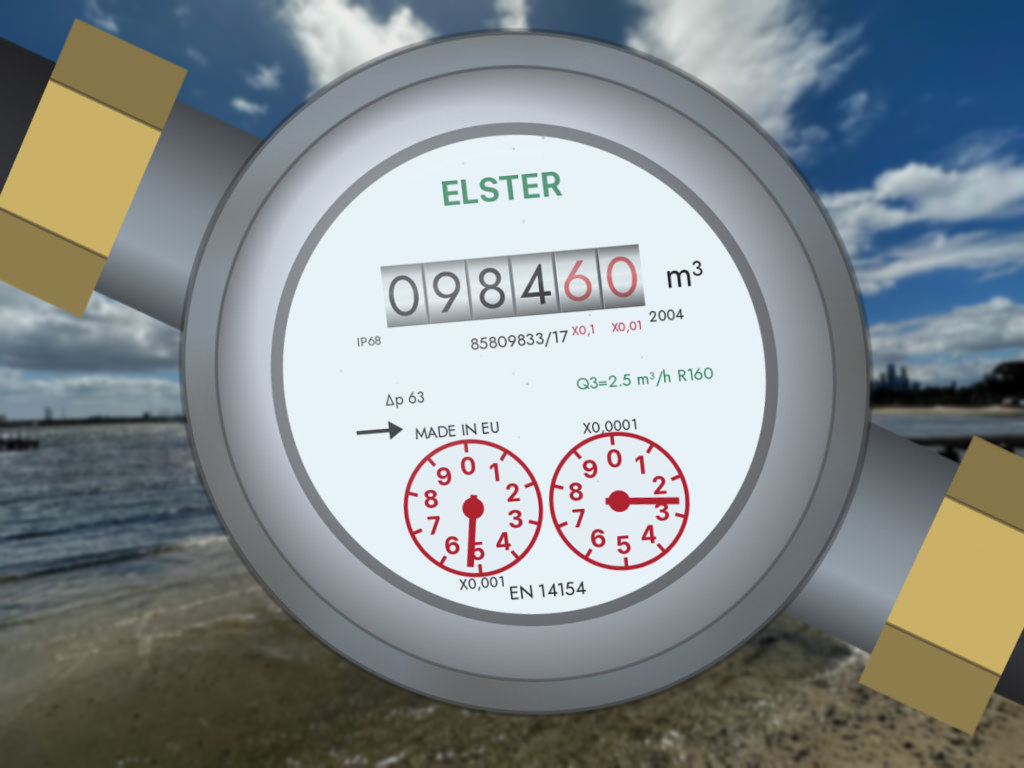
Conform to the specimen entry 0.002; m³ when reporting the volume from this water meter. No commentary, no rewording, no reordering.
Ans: 984.6052; m³
